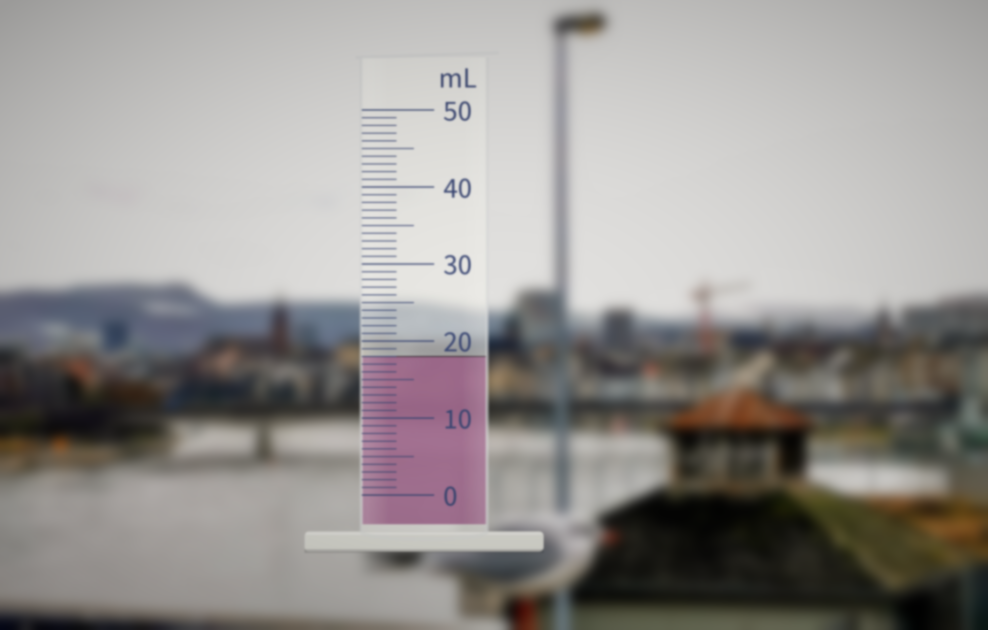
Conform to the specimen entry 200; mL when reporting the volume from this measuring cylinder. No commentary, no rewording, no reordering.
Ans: 18; mL
